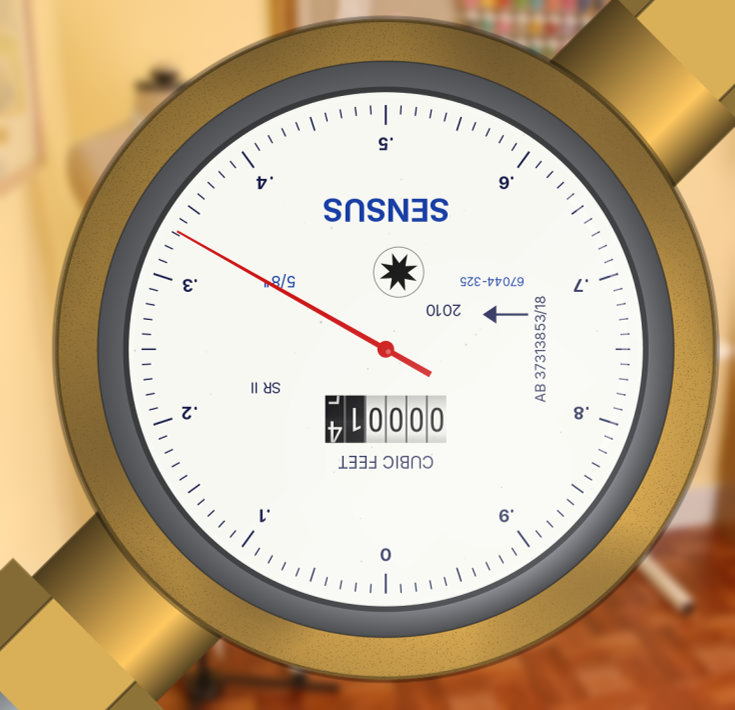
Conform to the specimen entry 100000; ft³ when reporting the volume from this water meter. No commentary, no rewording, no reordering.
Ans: 14.33; ft³
